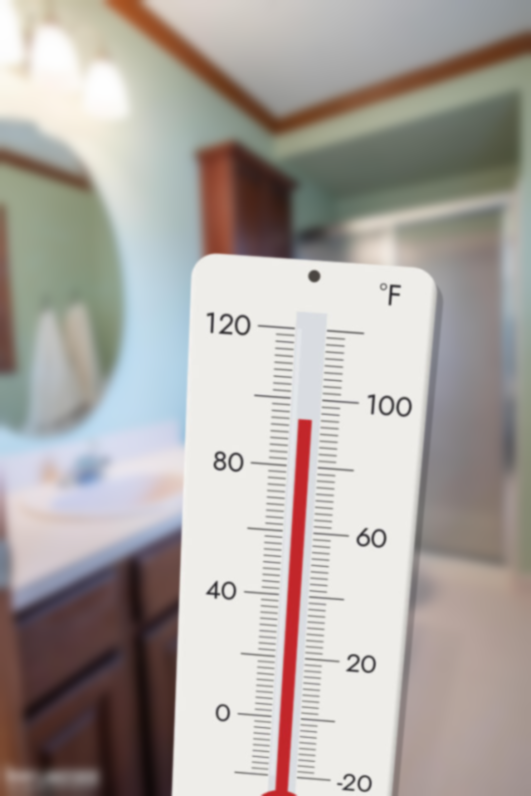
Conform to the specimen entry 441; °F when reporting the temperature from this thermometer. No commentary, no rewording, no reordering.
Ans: 94; °F
